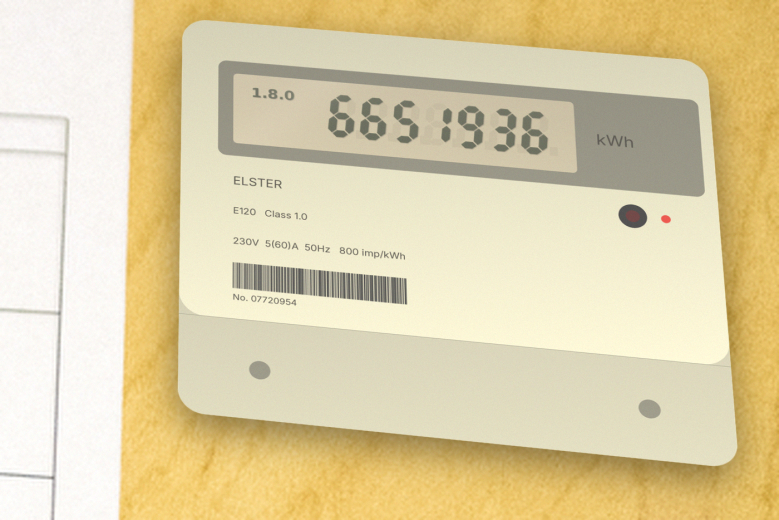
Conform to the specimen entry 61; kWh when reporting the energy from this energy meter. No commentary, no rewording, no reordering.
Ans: 6651936; kWh
